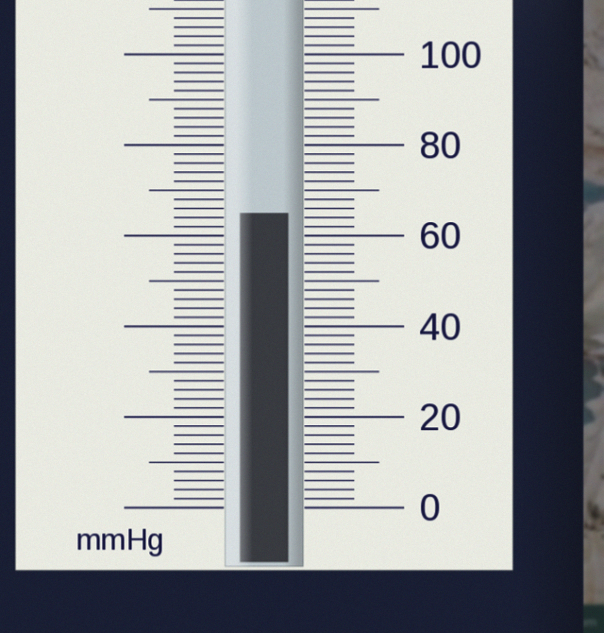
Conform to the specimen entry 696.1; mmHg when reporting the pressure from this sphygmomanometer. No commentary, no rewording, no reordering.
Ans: 65; mmHg
